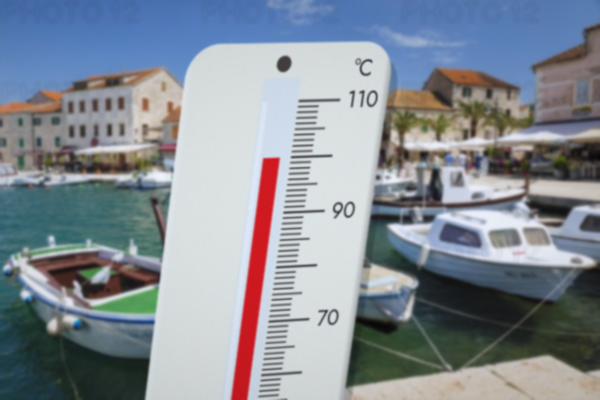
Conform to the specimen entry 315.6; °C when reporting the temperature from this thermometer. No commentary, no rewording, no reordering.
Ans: 100; °C
